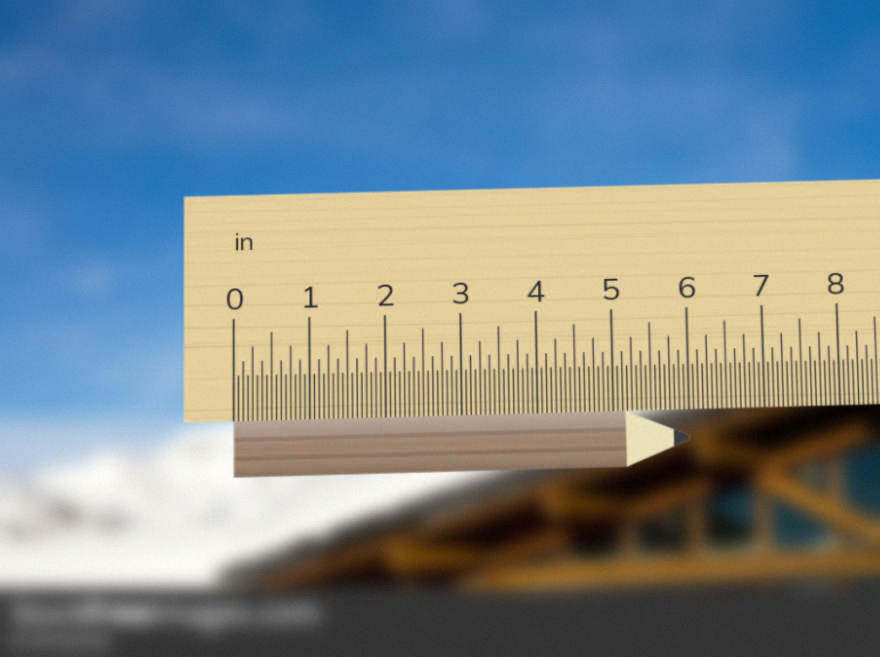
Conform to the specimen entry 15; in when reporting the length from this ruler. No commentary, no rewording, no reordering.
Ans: 6; in
